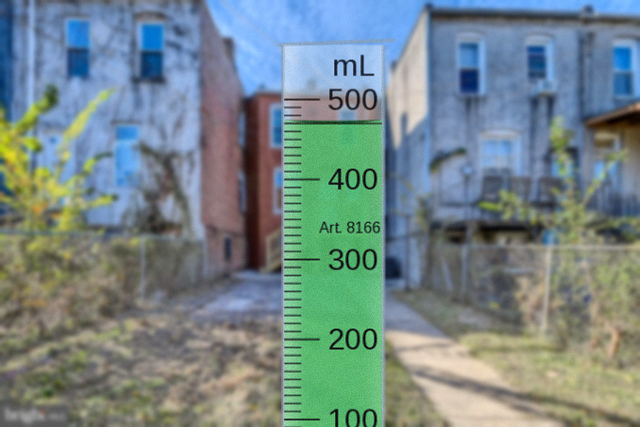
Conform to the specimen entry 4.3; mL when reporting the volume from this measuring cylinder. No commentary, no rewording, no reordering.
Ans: 470; mL
